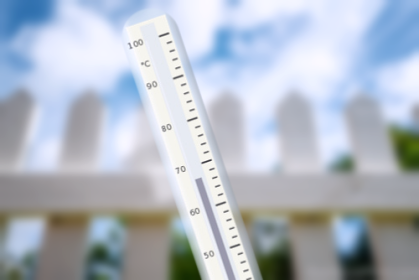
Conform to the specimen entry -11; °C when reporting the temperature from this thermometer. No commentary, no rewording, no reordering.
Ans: 67; °C
